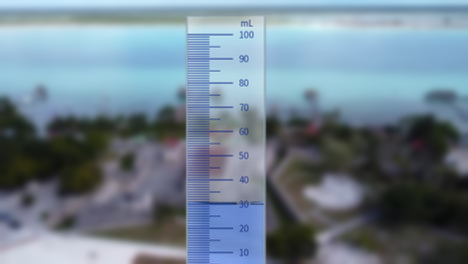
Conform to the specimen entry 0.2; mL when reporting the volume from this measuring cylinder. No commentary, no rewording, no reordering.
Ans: 30; mL
